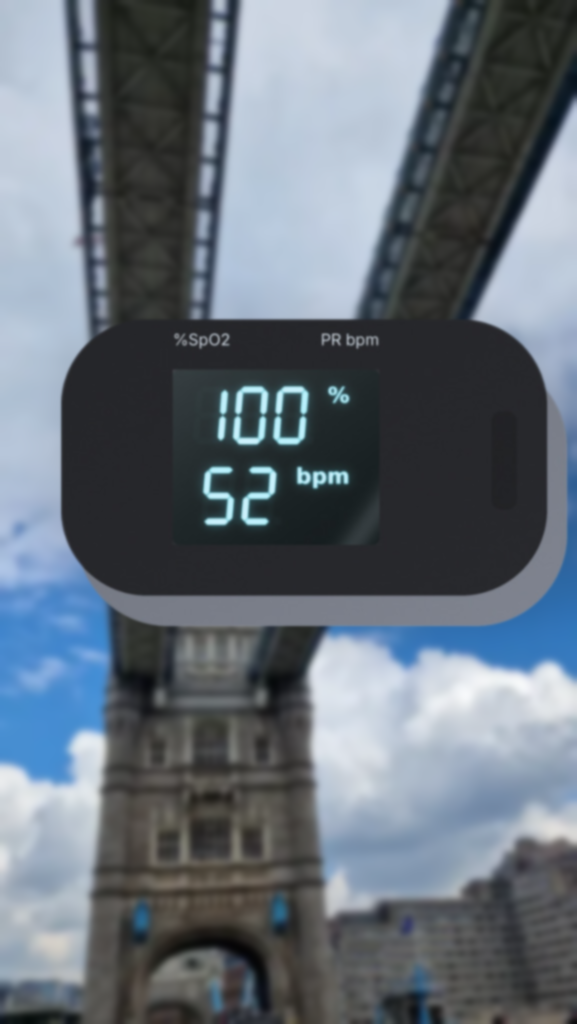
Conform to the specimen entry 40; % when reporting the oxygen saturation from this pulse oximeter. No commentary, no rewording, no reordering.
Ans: 100; %
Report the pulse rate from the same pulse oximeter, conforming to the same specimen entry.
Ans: 52; bpm
